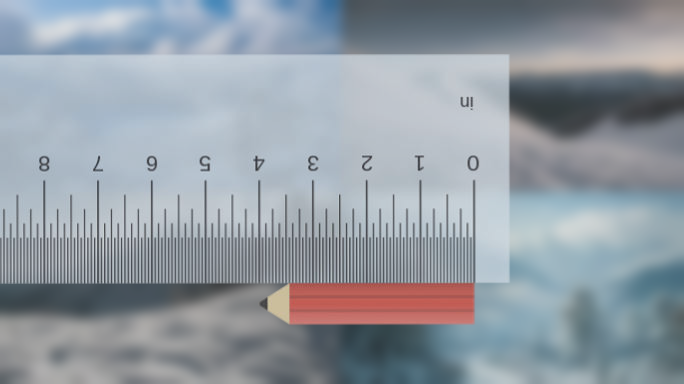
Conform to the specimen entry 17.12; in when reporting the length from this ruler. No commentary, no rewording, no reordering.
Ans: 4; in
